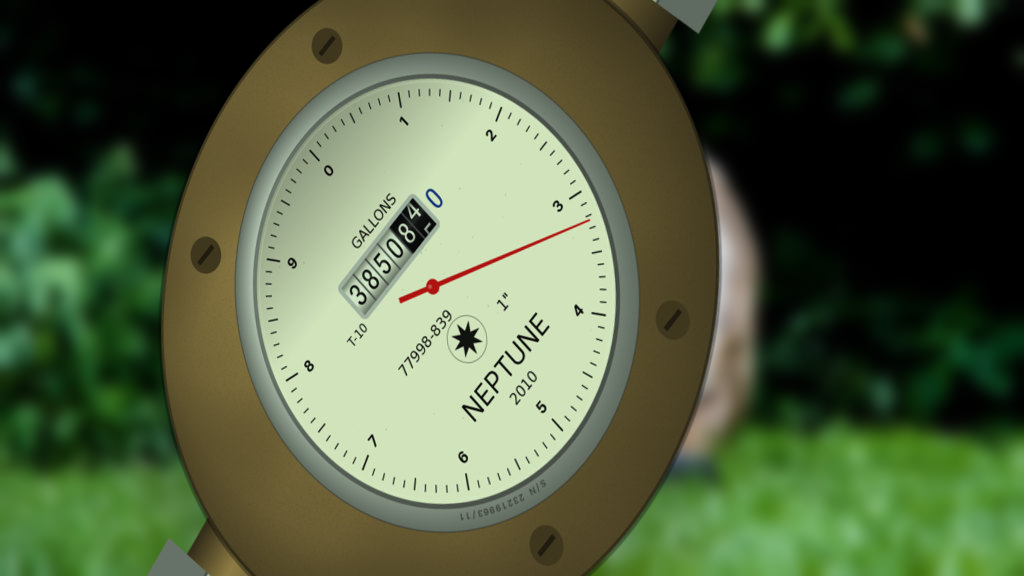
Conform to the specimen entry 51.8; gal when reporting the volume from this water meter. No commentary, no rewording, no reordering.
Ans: 3850843.2; gal
